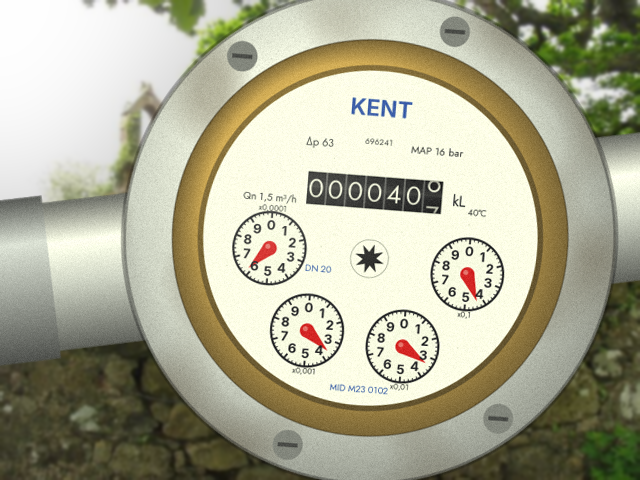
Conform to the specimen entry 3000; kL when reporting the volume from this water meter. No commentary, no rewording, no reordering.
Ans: 406.4336; kL
